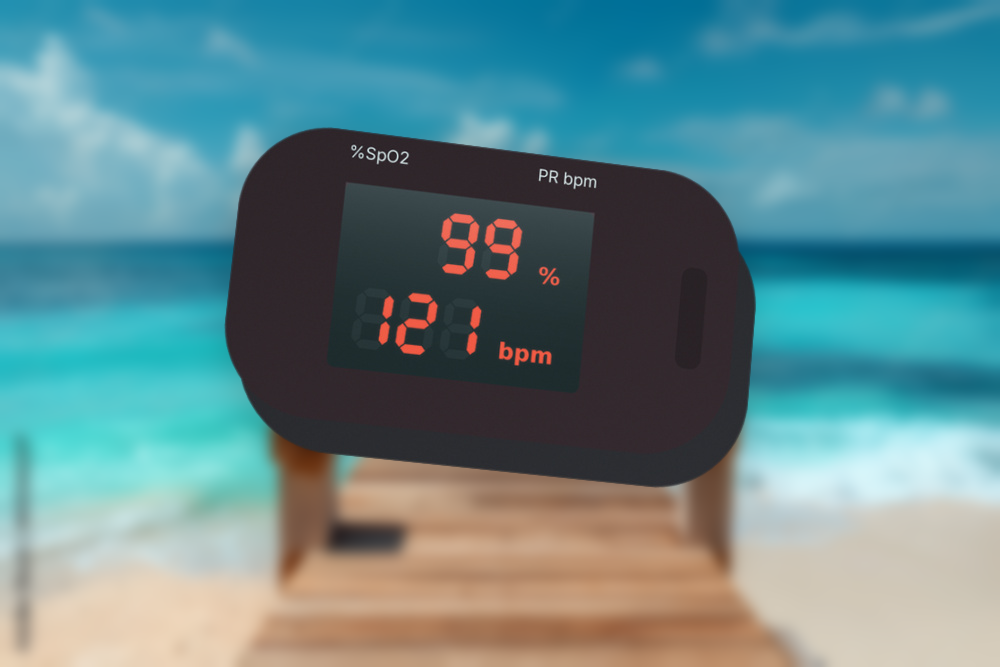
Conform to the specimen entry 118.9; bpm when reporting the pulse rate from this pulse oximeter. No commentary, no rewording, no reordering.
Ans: 121; bpm
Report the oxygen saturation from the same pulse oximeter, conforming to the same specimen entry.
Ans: 99; %
